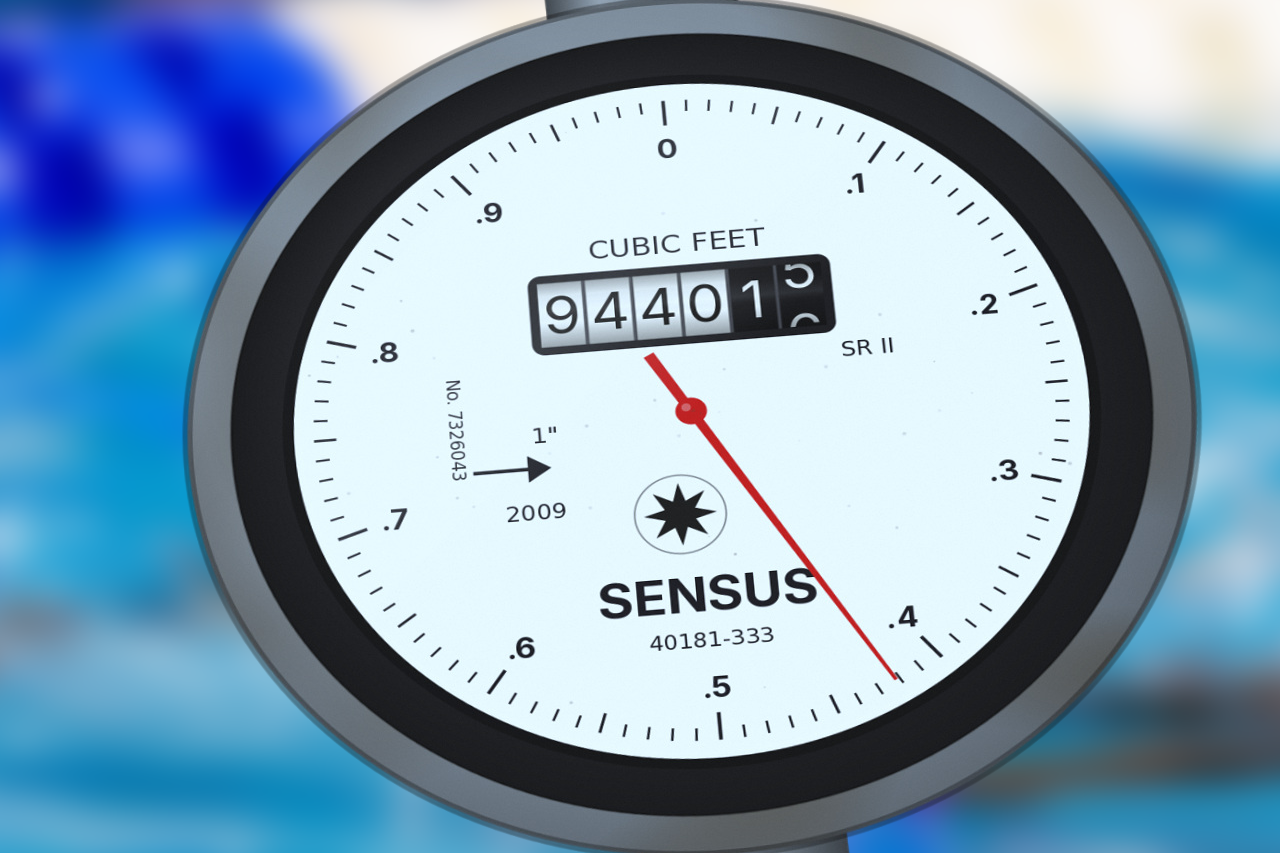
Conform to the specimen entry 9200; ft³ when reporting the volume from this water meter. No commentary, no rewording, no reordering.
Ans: 944015.42; ft³
